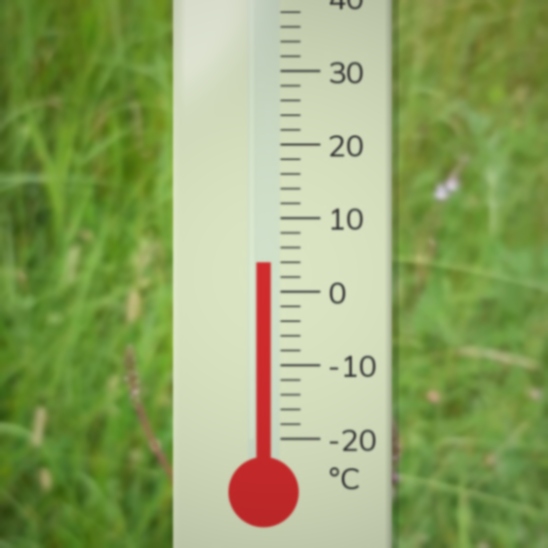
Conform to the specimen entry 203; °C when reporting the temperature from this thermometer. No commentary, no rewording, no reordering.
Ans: 4; °C
